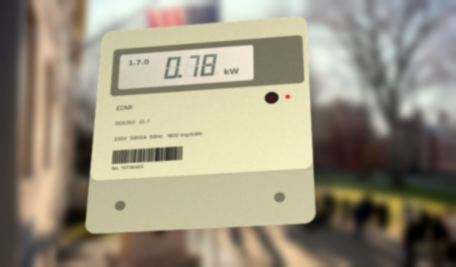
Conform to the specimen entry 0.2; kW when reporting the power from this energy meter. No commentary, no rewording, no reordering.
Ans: 0.78; kW
